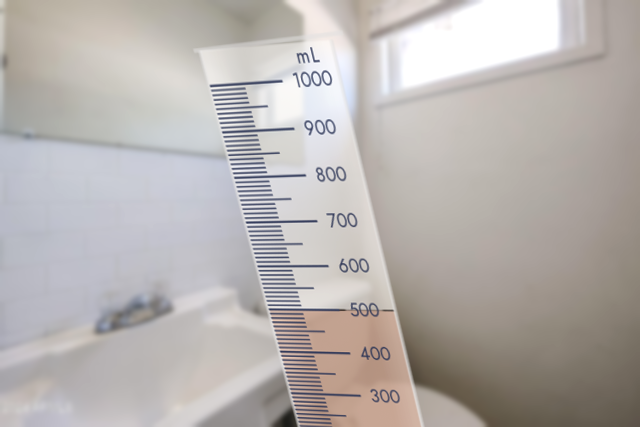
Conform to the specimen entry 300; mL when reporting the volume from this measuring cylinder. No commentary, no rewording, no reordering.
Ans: 500; mL
